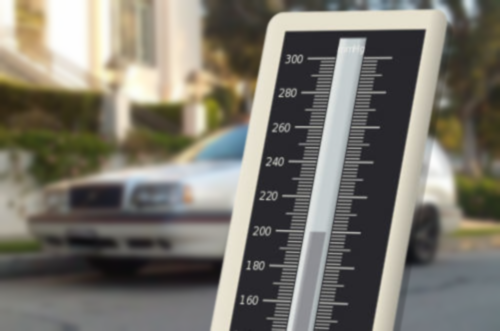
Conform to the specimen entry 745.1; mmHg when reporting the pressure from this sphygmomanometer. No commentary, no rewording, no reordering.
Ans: 200; mmHg
